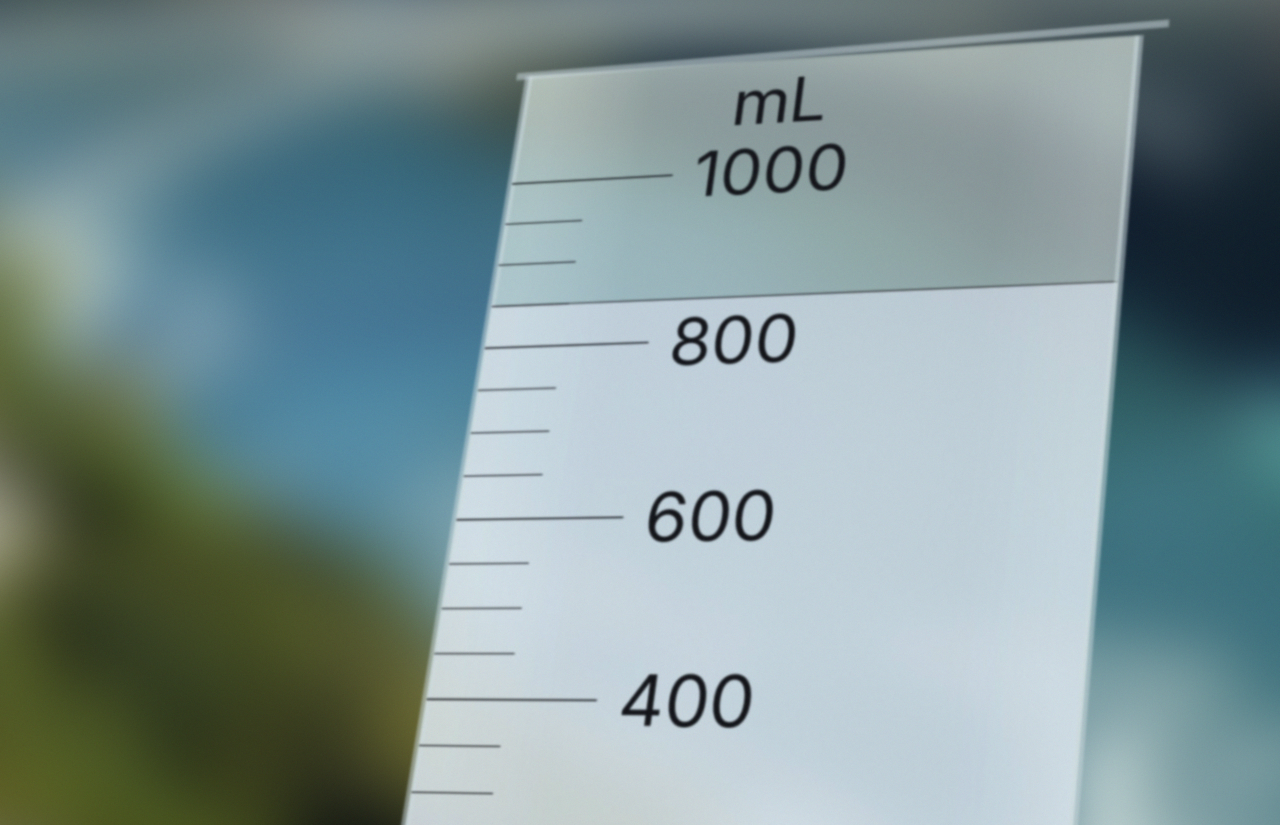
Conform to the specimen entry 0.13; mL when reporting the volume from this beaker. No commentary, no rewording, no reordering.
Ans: 850; mL
